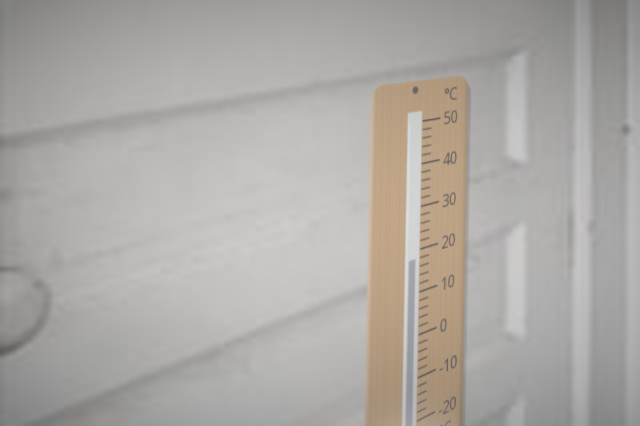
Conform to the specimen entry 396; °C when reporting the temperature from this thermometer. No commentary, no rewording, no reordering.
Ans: 18; °C
